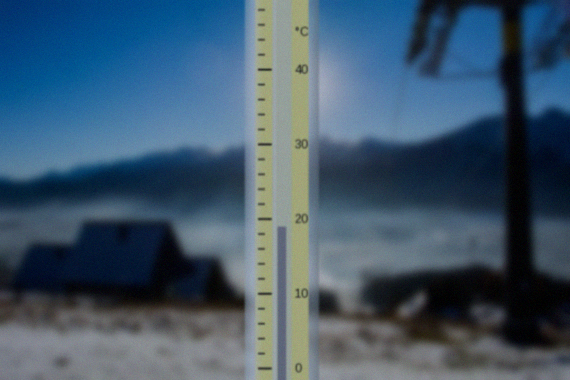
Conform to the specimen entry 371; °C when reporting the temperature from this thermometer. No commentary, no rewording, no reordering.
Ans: 19; °C
